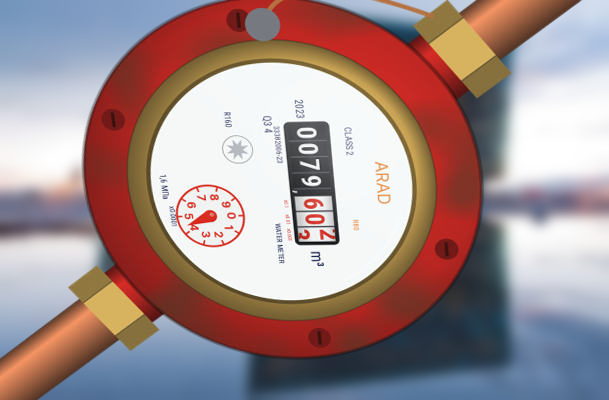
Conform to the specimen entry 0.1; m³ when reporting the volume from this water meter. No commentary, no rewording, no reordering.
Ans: 79.6024; m³
